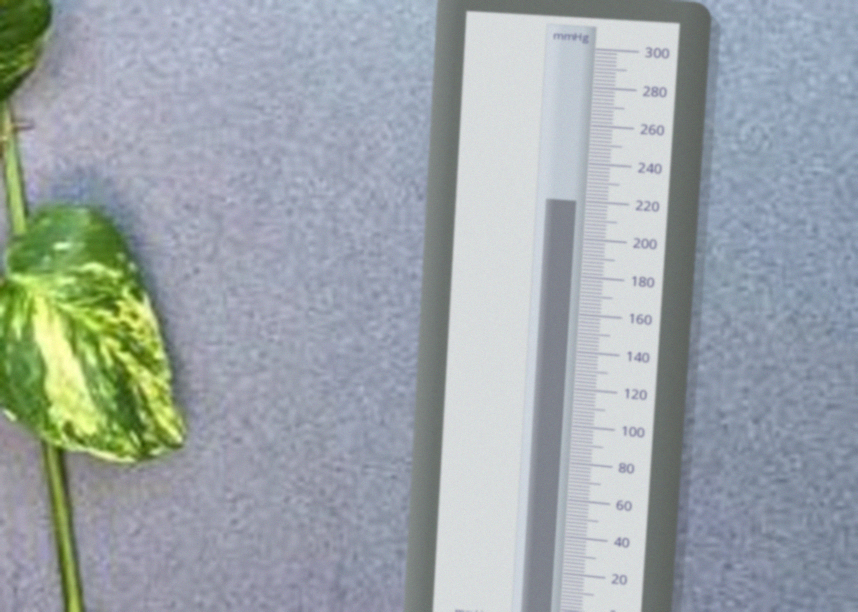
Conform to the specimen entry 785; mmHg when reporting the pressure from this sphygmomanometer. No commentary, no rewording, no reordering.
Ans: 220; mmHg
